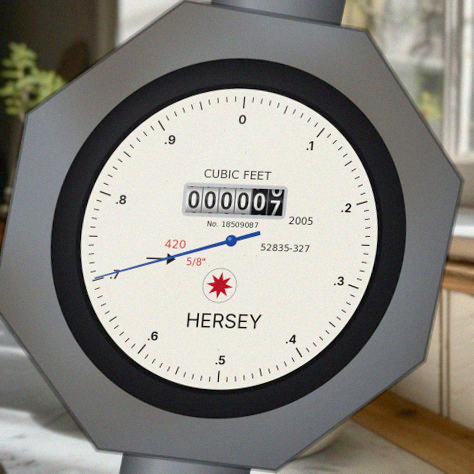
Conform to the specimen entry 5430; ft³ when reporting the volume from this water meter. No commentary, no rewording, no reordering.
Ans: 6.70; ft³
